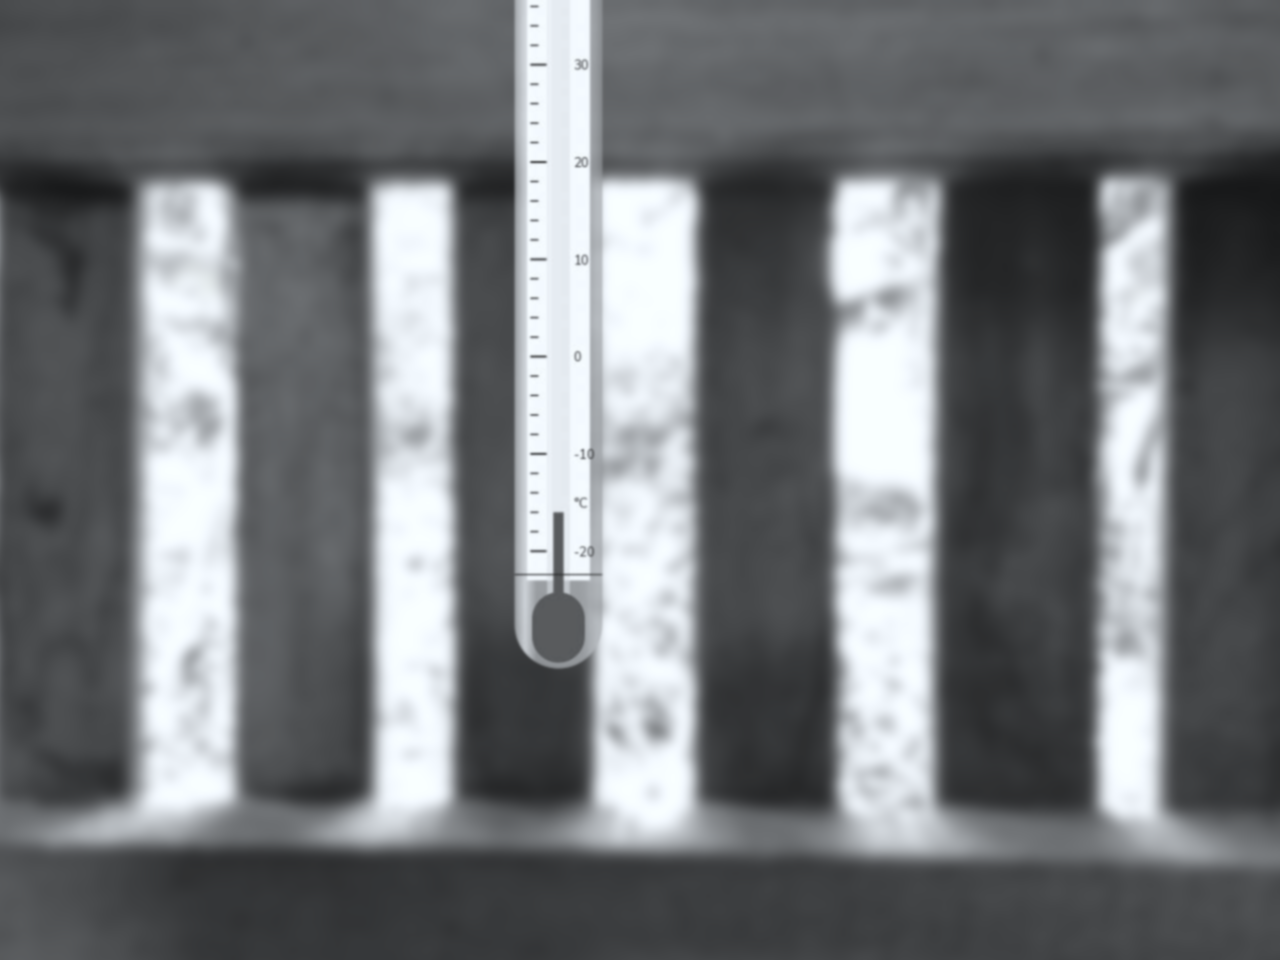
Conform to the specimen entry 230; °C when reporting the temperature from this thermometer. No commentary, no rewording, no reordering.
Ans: -16; °C
